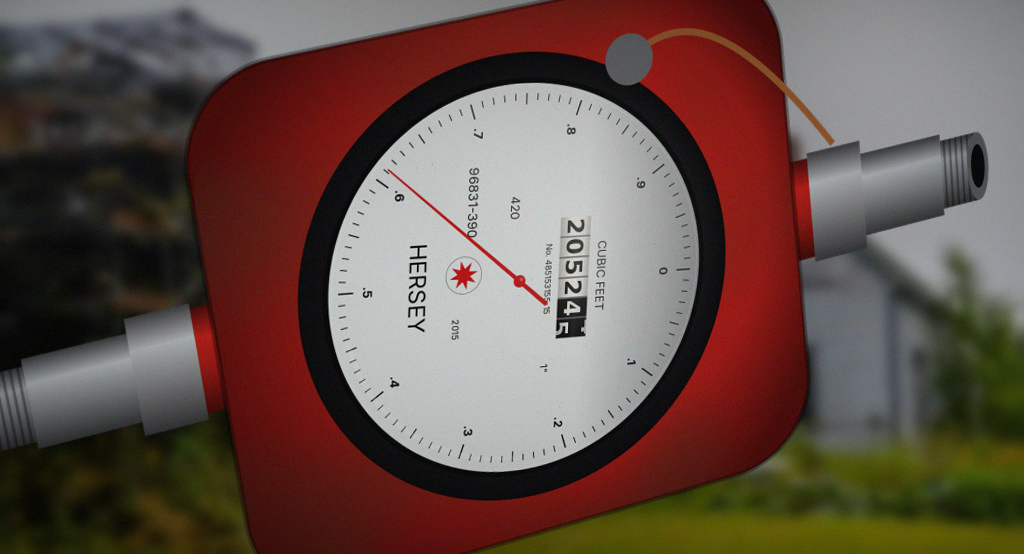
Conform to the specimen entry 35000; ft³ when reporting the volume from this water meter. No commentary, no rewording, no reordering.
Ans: 205244.61; ft³
